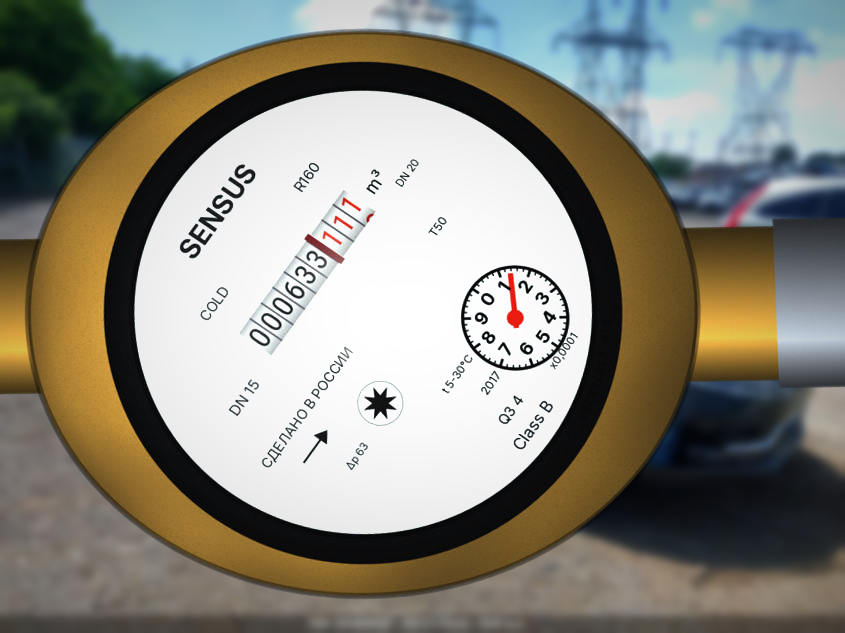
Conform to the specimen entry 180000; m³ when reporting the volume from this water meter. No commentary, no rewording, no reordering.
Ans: 633.1111; m³
